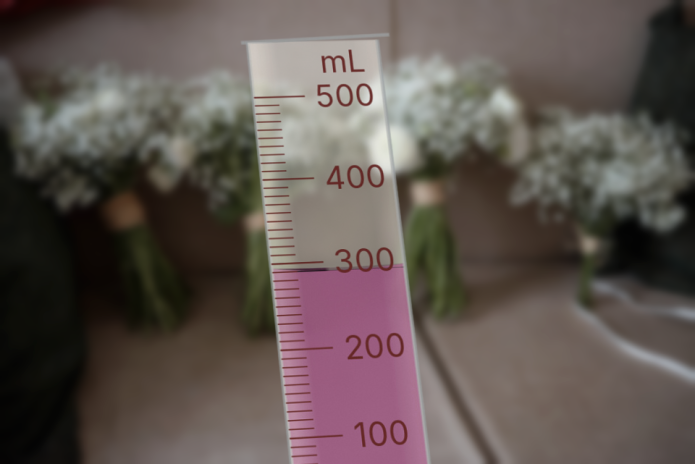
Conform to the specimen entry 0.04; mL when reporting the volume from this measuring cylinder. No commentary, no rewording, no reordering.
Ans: 290; mL
